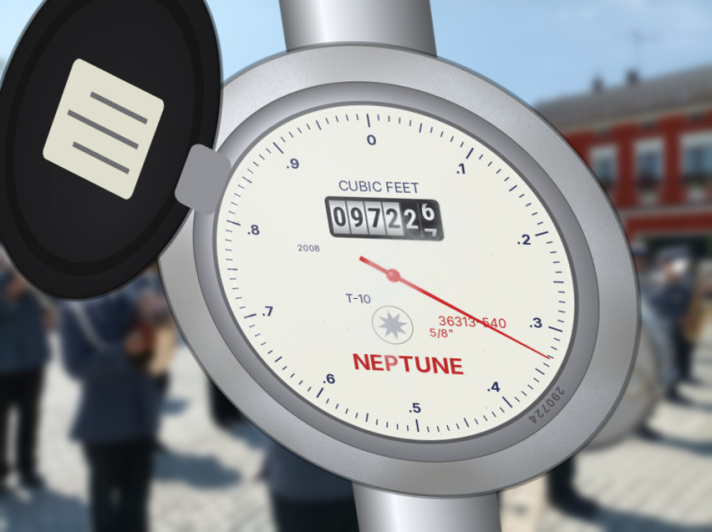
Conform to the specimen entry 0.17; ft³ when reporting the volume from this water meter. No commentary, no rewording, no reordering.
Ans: 97226.33; ft³
